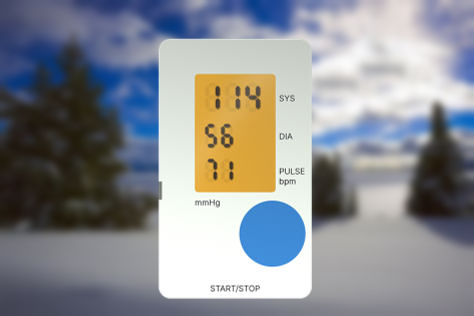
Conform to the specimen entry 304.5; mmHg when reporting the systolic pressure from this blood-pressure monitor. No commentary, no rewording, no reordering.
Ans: 114; mmHg
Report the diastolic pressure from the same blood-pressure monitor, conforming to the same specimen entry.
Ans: 56; mmHg
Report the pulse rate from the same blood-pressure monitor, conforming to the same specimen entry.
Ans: 71; bpm
